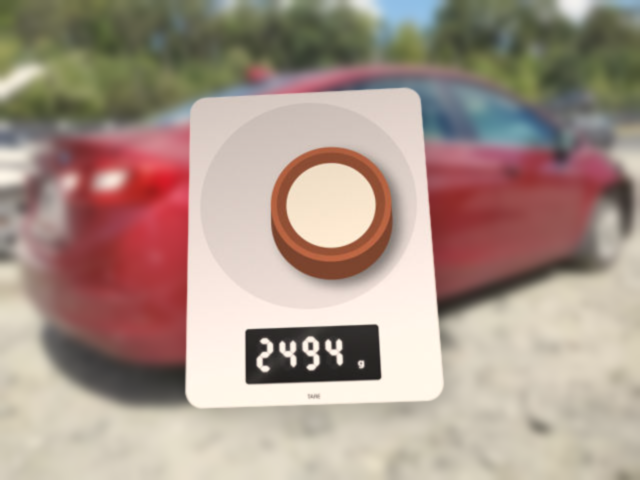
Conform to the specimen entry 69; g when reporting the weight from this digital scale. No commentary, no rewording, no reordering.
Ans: 2494; g
